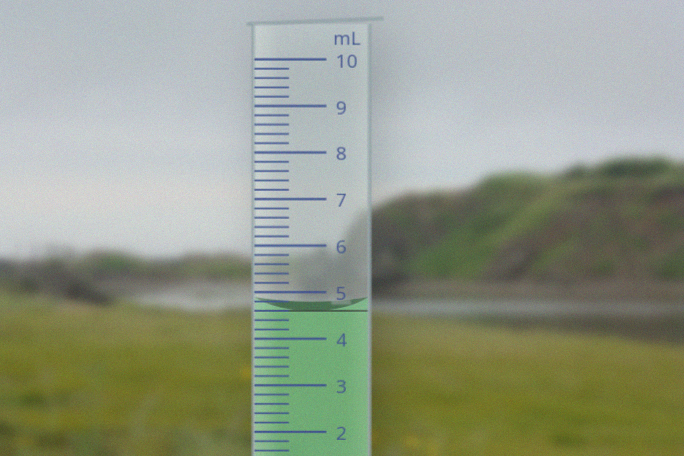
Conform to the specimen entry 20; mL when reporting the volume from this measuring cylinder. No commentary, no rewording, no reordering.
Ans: 4.6; mL
